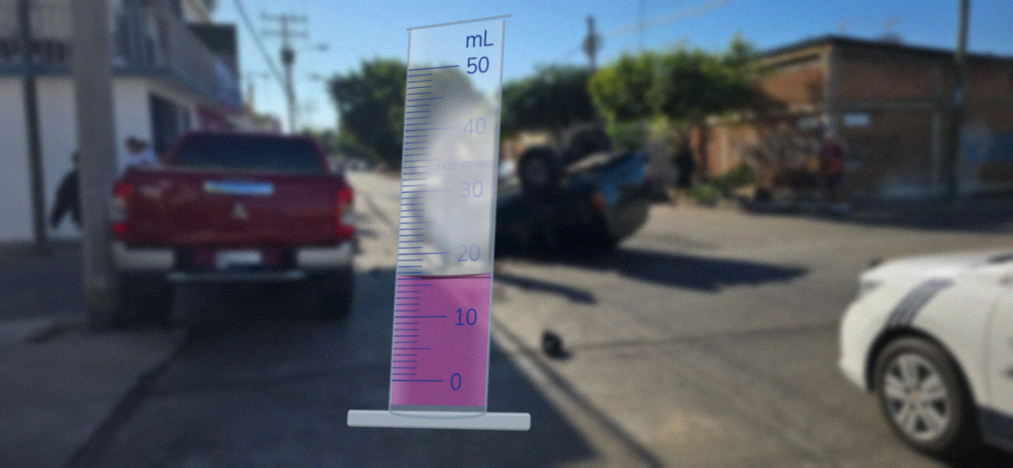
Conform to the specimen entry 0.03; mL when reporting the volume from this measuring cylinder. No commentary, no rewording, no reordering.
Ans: 16; mL
